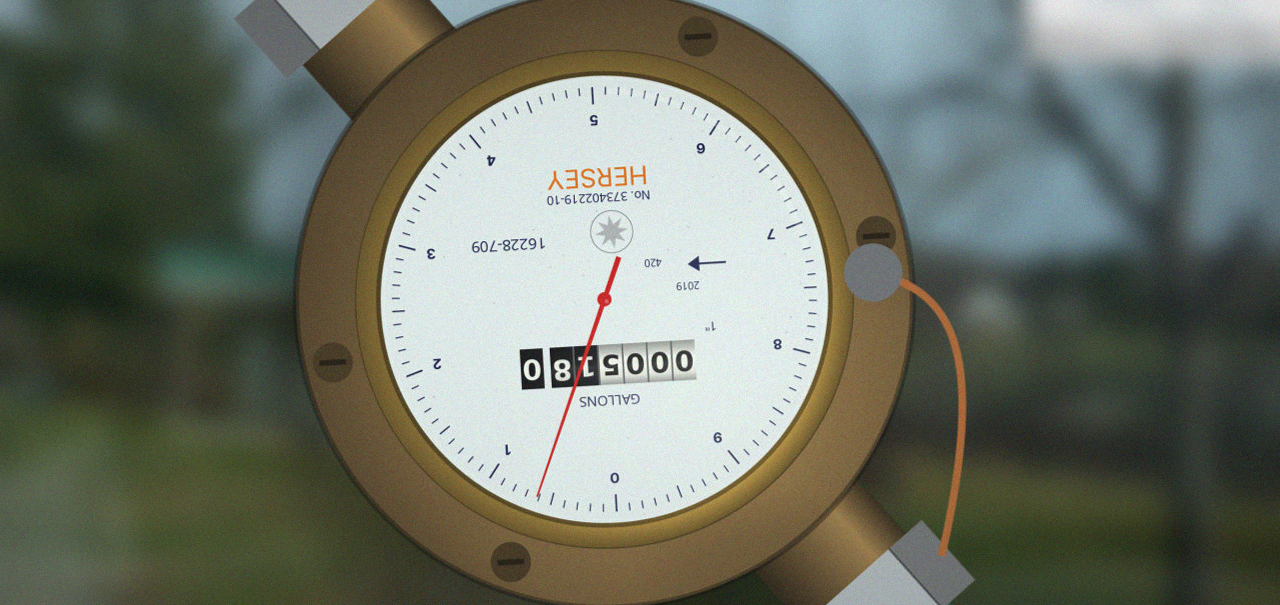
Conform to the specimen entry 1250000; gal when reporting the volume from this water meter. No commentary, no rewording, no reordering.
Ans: 5180.6; gal
